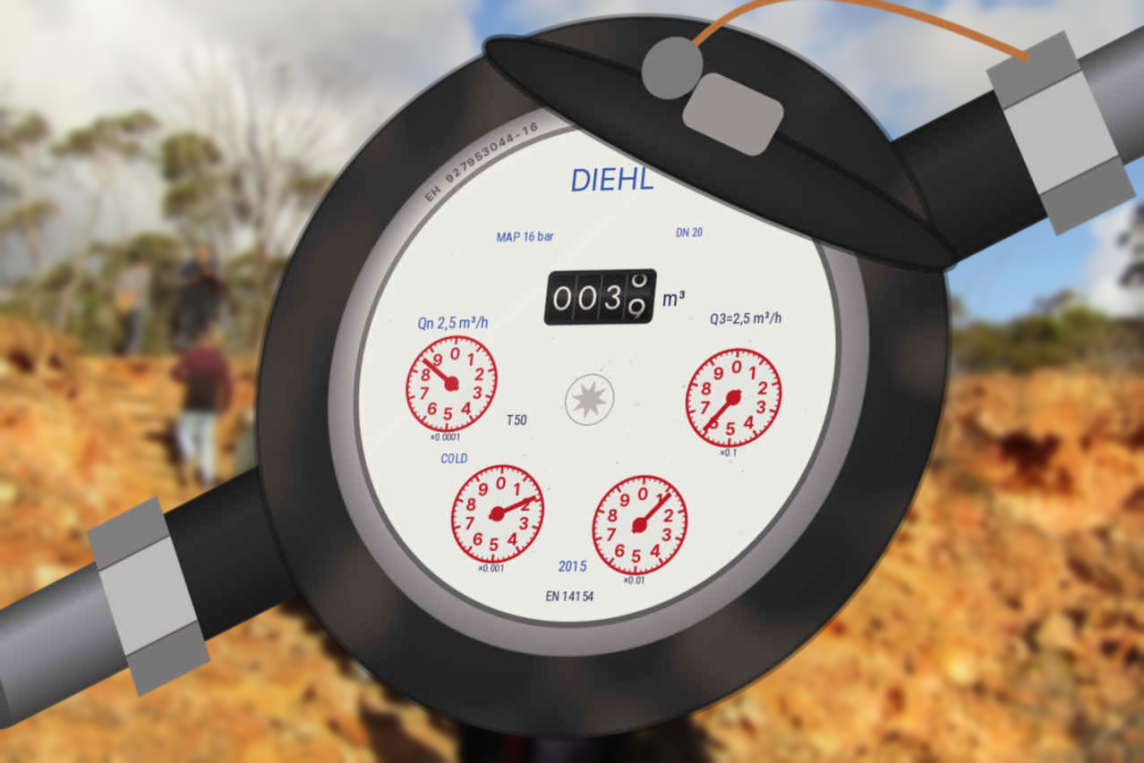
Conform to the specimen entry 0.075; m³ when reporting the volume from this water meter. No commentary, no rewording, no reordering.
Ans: 38.6118; m³
